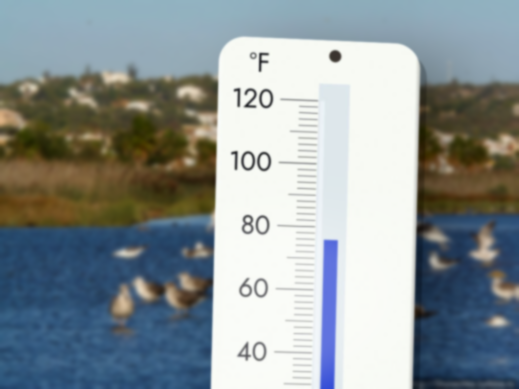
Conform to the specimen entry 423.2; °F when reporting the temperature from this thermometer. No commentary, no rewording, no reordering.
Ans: 76; °F
